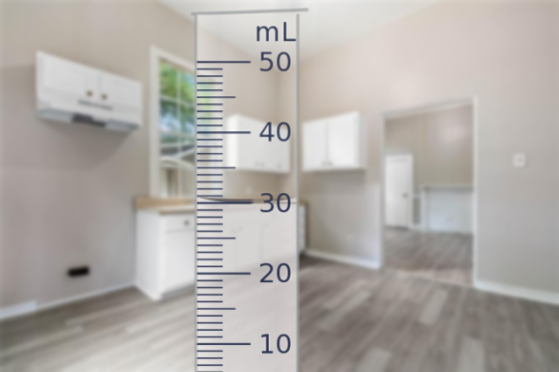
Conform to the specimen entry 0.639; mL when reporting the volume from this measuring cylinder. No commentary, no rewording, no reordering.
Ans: 30; mL
